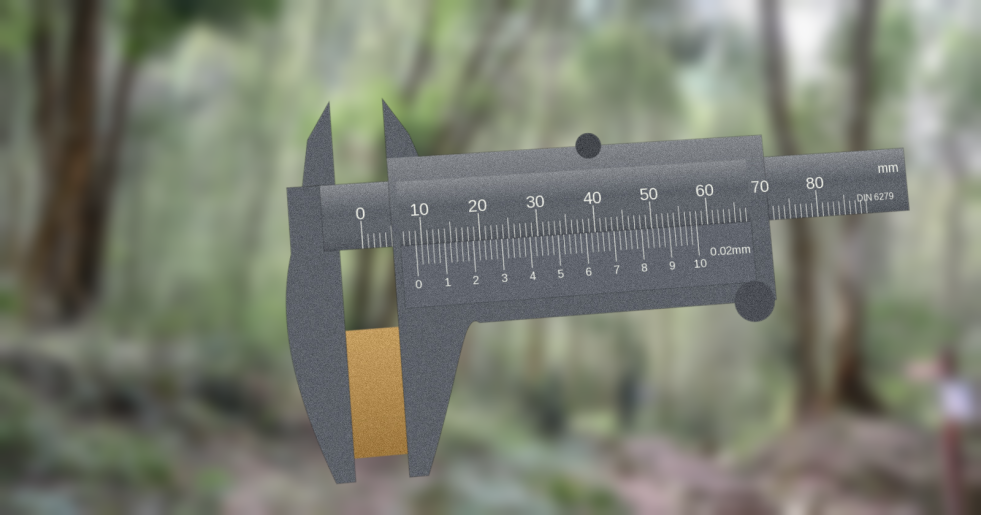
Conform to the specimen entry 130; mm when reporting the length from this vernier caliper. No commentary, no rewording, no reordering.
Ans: 9.0; mm
